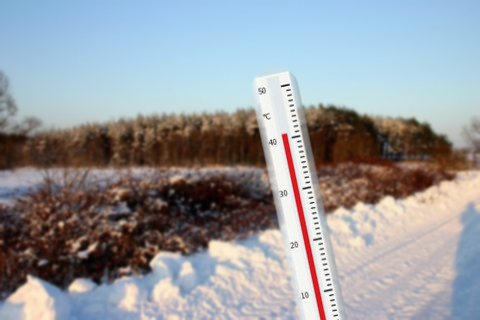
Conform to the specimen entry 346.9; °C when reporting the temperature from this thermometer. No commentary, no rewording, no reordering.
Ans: 41; °C
